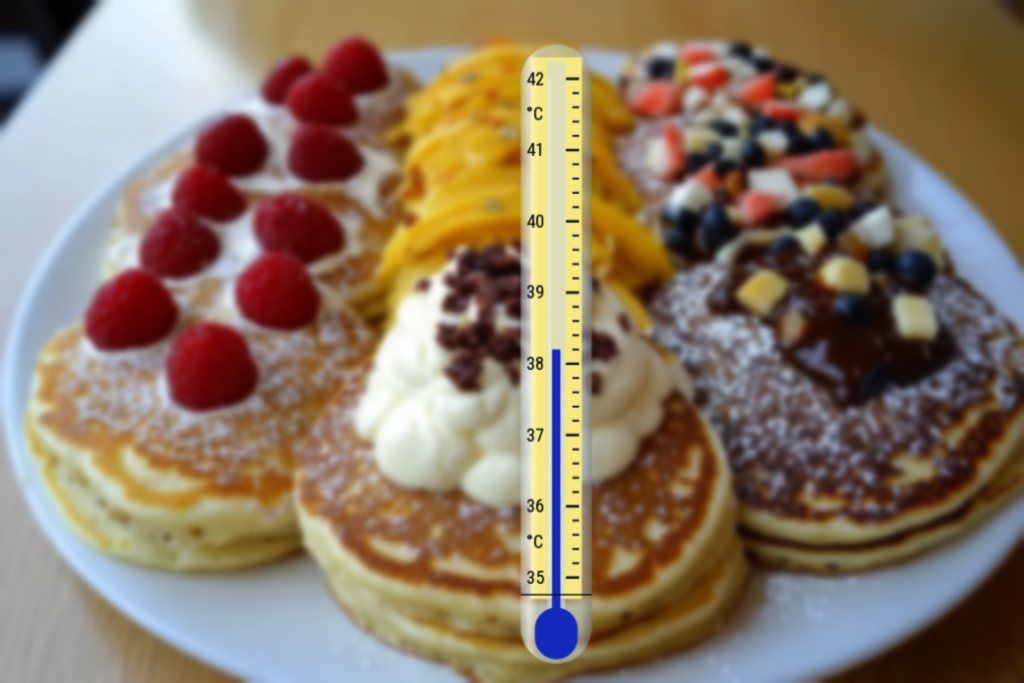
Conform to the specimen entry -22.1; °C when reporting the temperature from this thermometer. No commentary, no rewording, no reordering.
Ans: 38.2; °C
